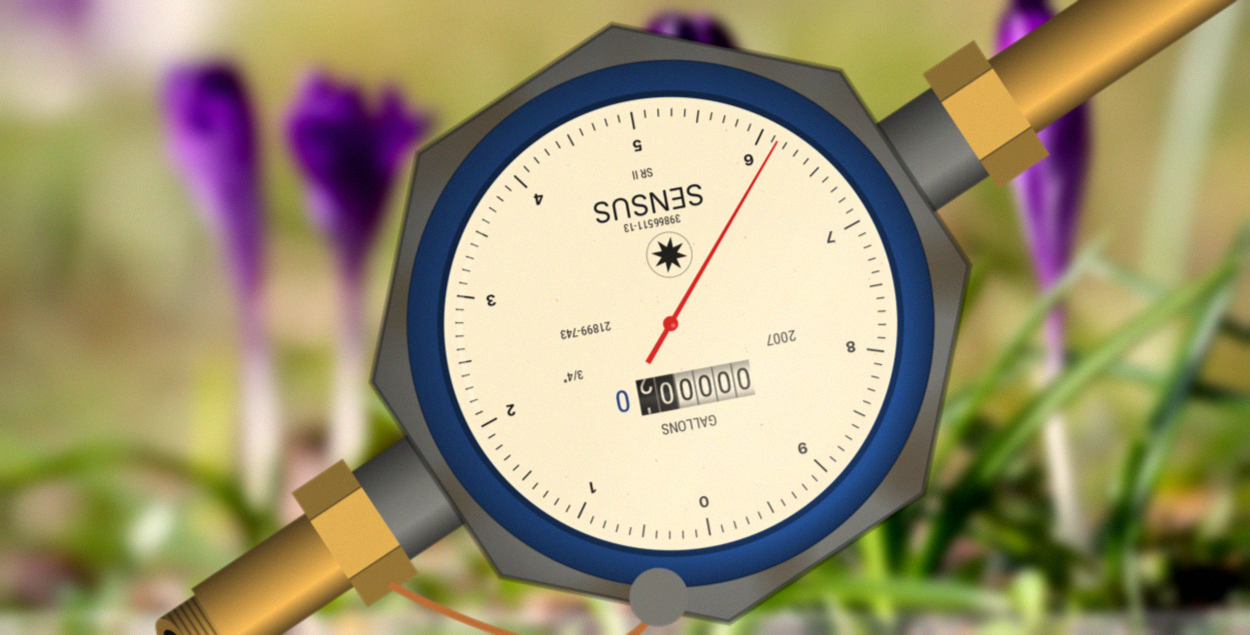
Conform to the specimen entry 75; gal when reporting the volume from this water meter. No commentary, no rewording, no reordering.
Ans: 16.1; gal
